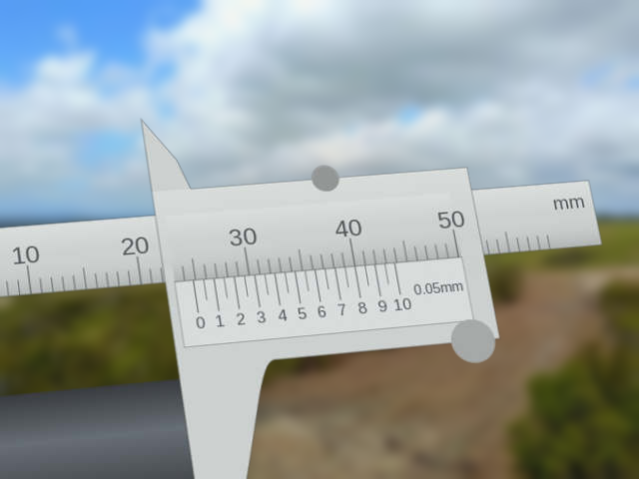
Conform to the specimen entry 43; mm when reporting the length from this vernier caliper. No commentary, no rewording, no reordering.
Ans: 24.8; mm
